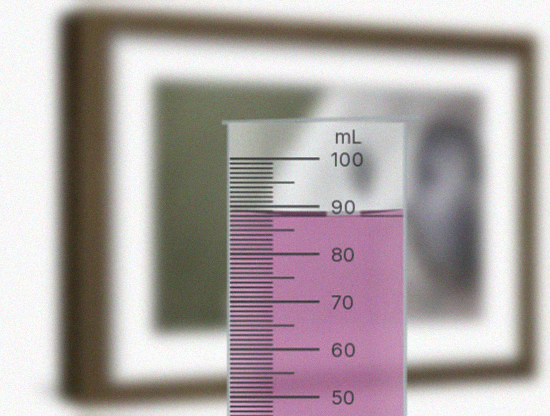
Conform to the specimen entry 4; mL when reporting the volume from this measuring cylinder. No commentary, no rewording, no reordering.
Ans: 88; mL
